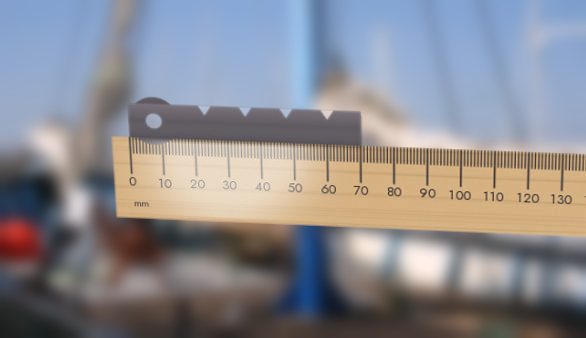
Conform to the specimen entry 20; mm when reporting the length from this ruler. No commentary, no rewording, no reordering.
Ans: 70; mm
